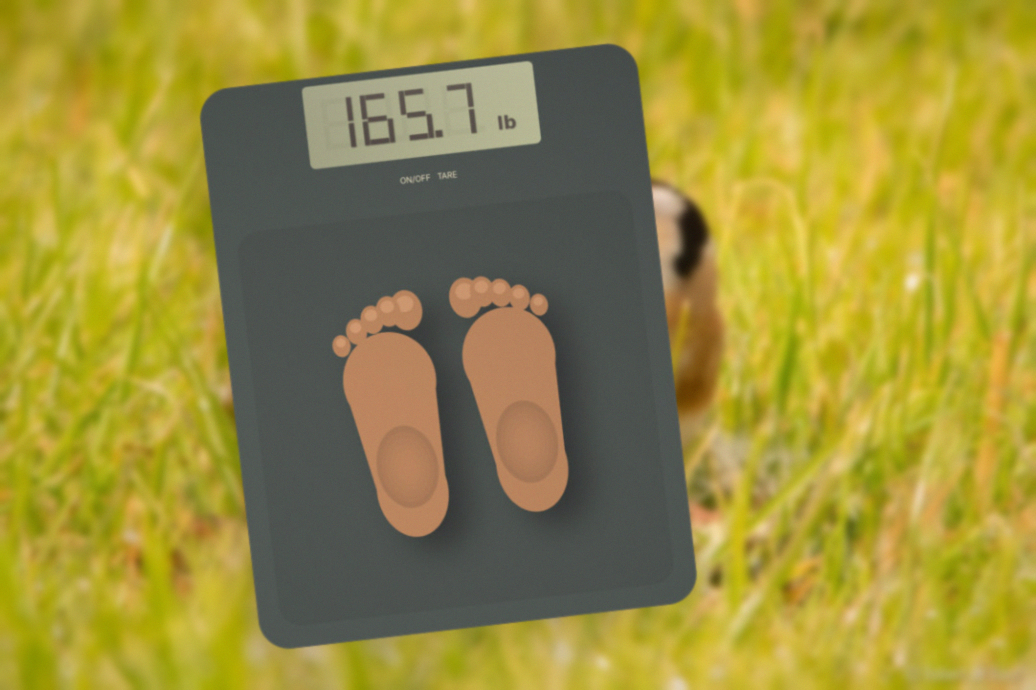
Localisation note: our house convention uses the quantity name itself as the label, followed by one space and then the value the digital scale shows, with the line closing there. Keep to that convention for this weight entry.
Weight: 165.7 lb
